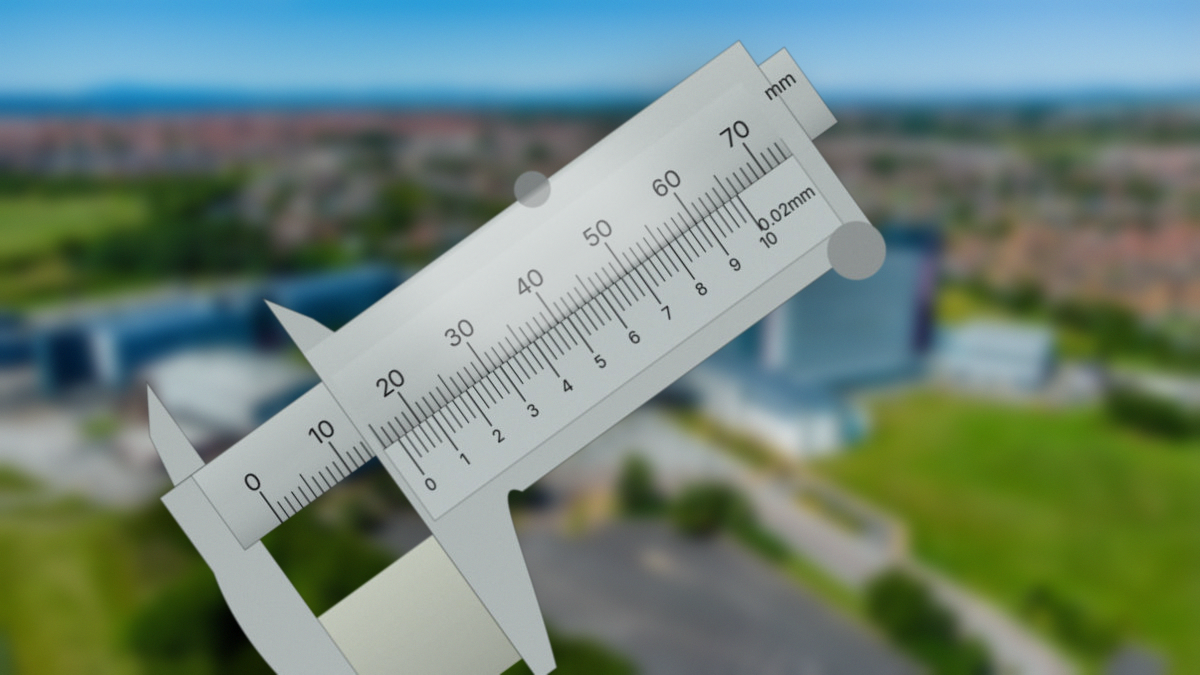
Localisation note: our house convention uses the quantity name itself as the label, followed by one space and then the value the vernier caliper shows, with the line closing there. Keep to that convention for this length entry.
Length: 16.8 mm
